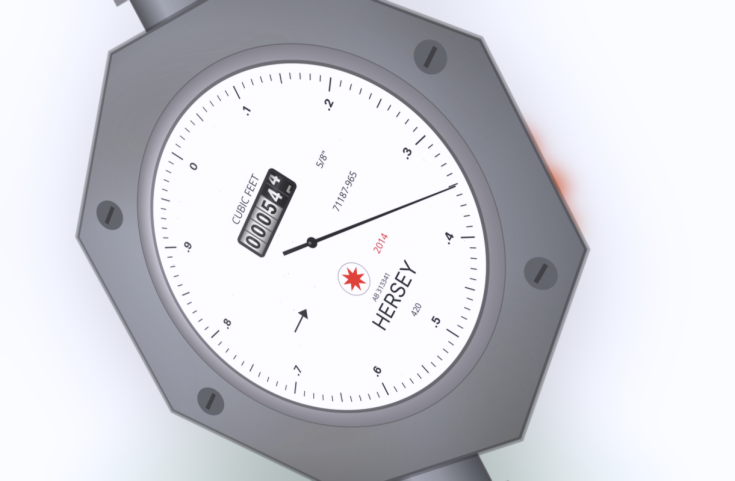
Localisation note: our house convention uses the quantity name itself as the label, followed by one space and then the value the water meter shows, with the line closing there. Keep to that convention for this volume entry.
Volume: 544.35 ft³
